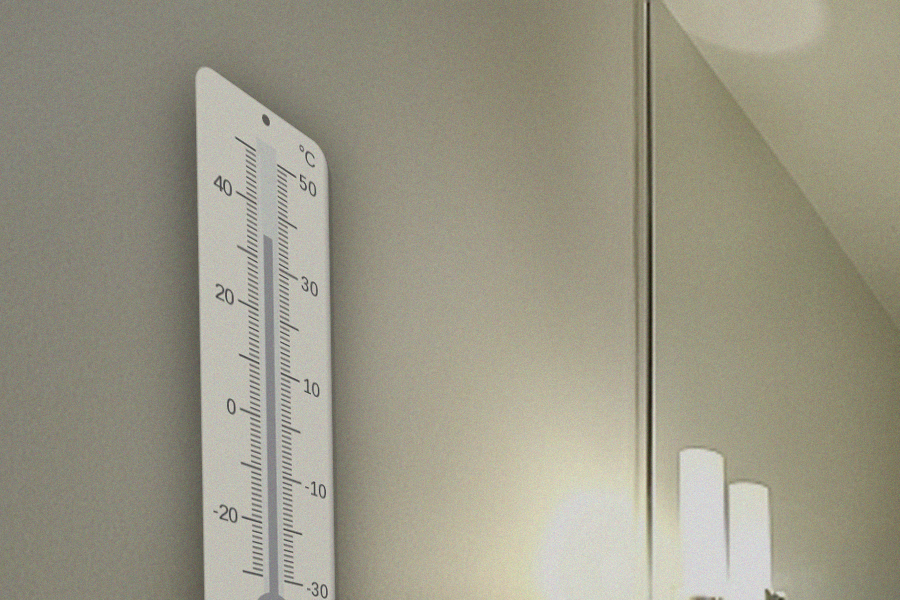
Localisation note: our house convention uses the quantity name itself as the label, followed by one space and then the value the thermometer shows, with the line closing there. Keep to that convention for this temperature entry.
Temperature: 35 °C
